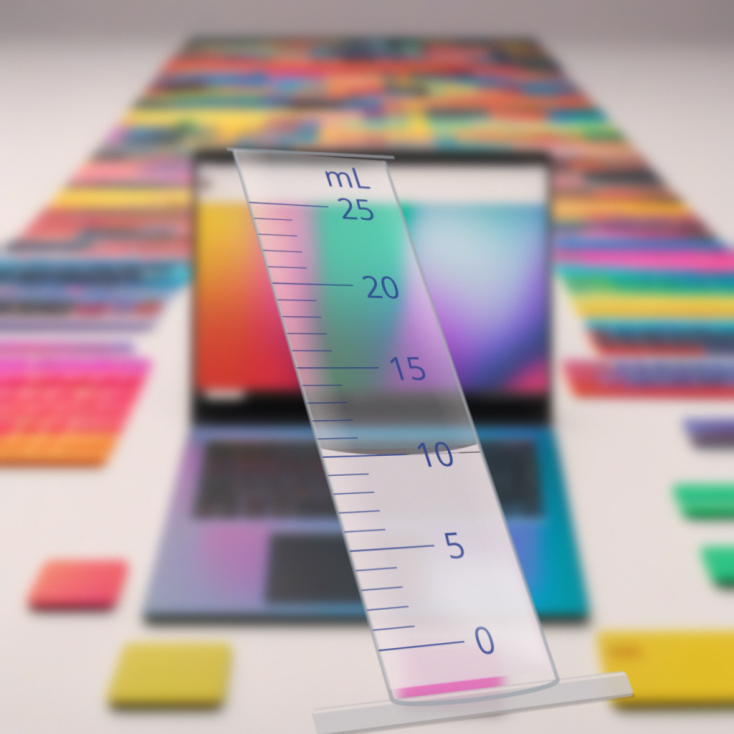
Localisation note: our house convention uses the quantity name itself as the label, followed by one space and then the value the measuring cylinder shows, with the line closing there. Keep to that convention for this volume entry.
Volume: 10 mL
